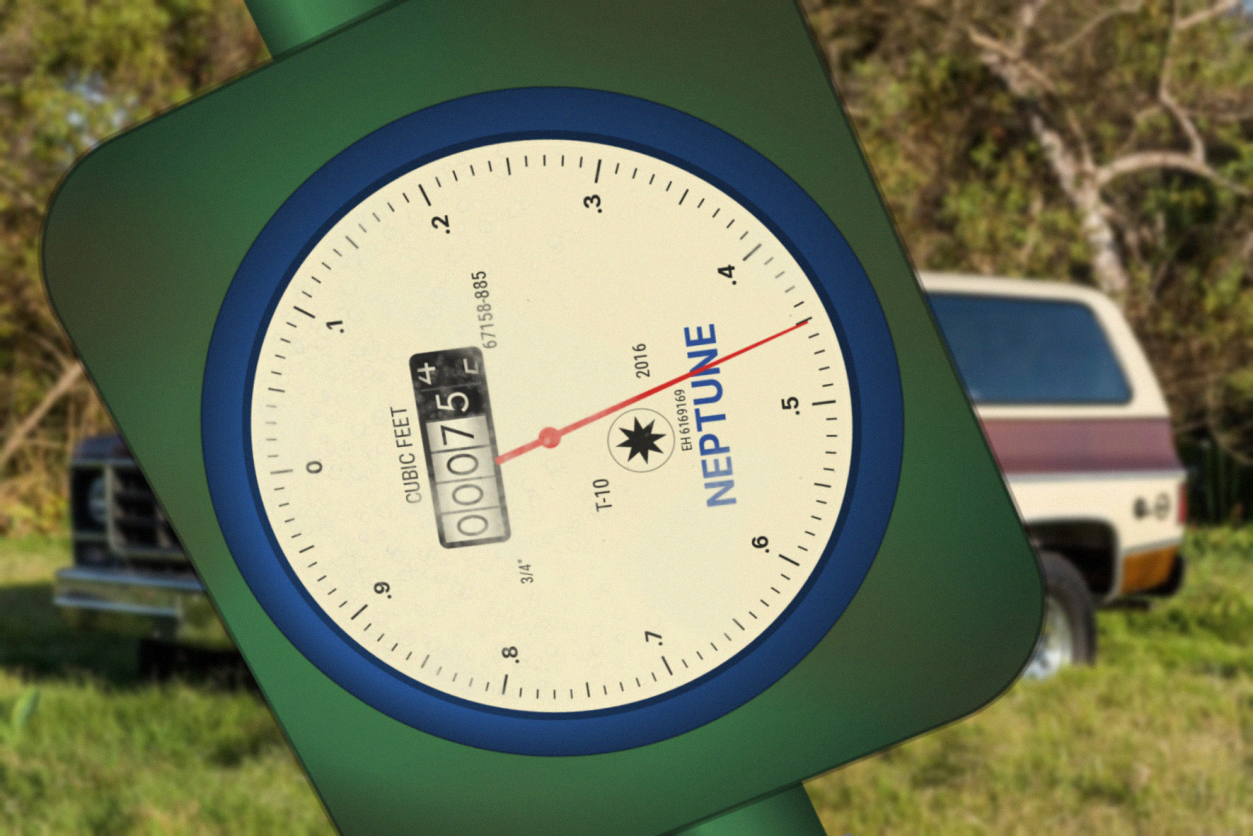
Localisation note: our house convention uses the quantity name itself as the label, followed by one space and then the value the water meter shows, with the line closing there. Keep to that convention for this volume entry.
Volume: 754.45 ft³
